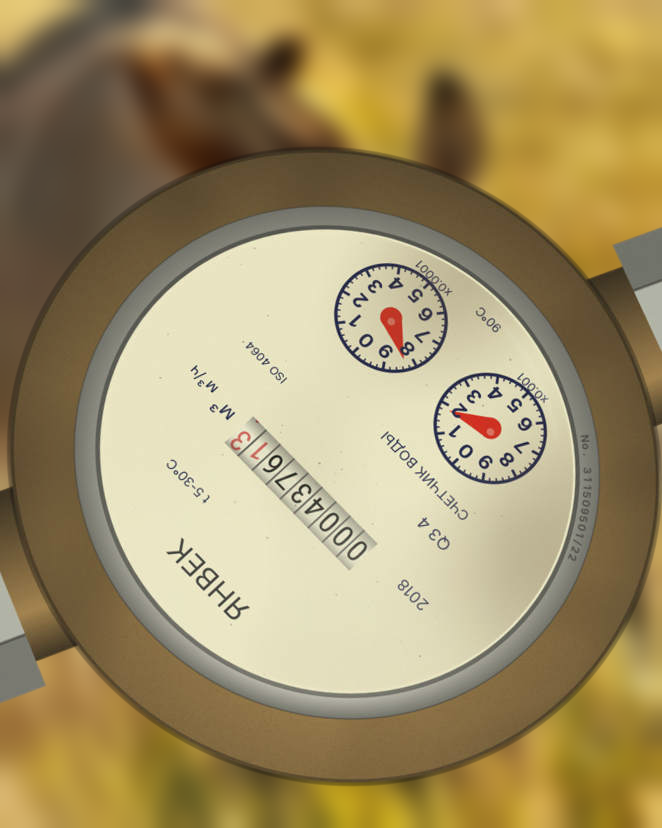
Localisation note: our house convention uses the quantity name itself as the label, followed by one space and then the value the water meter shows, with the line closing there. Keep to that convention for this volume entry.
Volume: 4376.1318 m³
